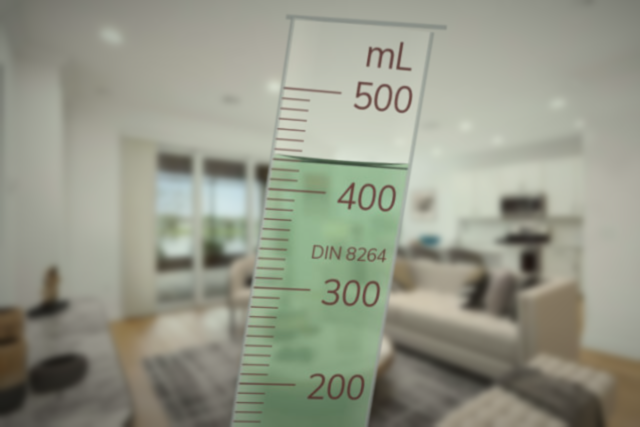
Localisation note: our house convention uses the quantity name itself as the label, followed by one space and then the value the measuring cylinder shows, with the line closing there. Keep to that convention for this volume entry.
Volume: 430 mL
